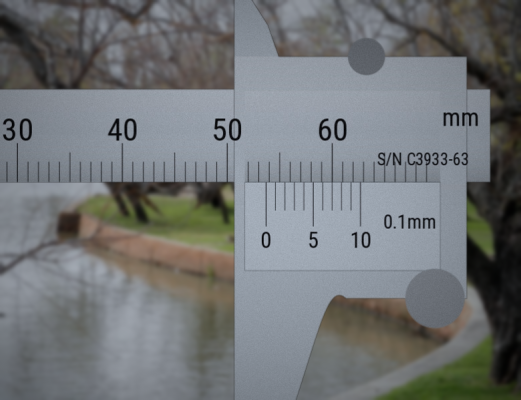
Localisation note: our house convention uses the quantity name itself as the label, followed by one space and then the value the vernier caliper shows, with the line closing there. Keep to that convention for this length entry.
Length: 53.7 mm
